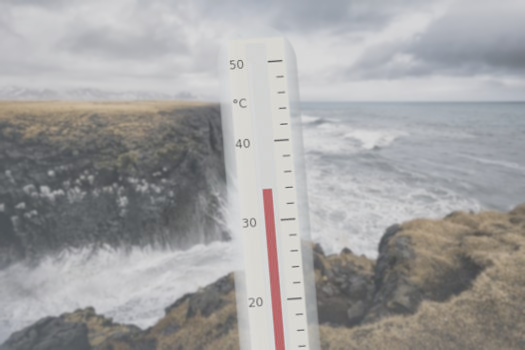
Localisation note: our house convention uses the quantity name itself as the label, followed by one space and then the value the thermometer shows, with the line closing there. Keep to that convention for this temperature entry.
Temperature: 34 °C
